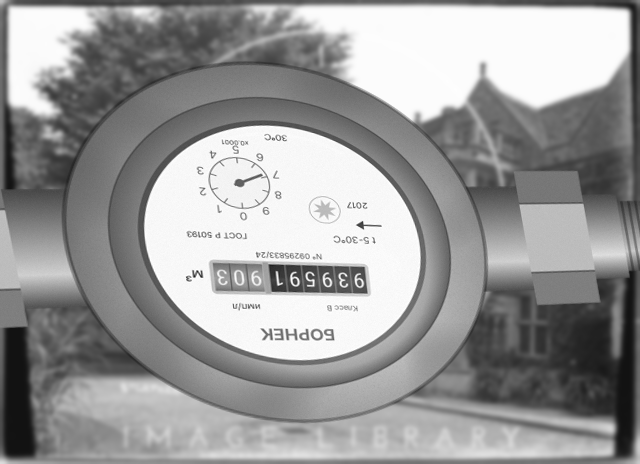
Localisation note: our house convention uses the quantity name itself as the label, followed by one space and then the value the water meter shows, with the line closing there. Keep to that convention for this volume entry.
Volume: 939591.9036 m³
